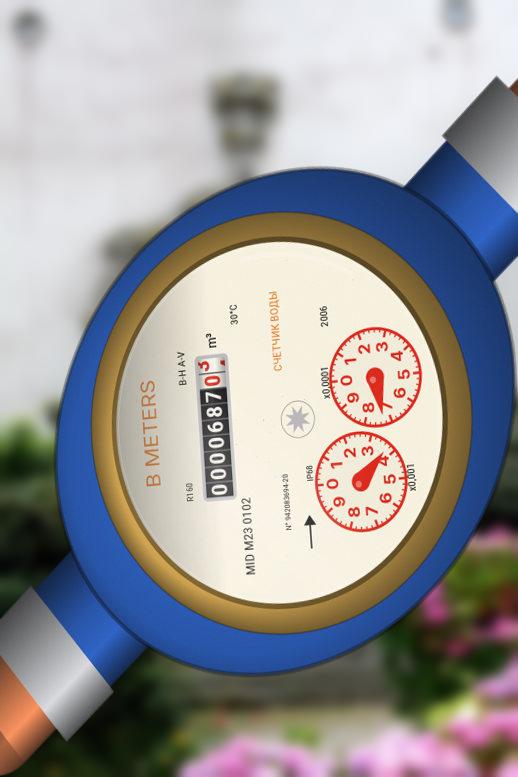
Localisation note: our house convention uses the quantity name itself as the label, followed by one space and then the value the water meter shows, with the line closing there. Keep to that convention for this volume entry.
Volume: 687.0337 m³
